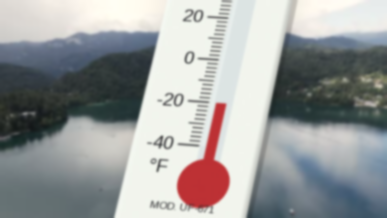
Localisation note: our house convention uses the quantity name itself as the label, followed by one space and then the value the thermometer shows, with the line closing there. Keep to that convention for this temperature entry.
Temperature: -20 °F
